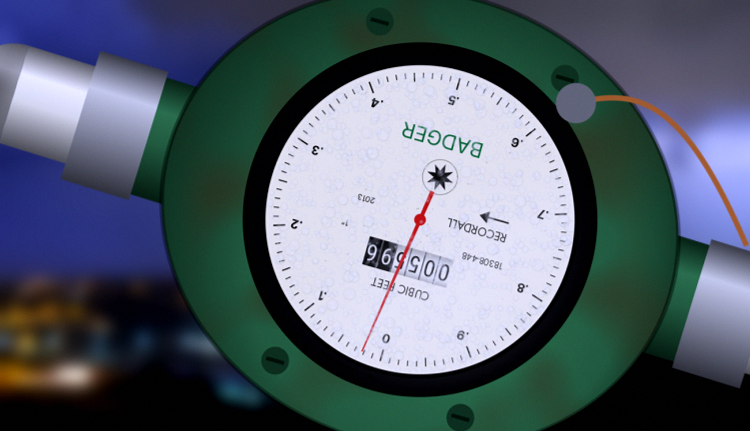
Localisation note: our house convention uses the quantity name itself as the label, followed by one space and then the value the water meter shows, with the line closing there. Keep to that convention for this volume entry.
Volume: 5596.02 ft³
